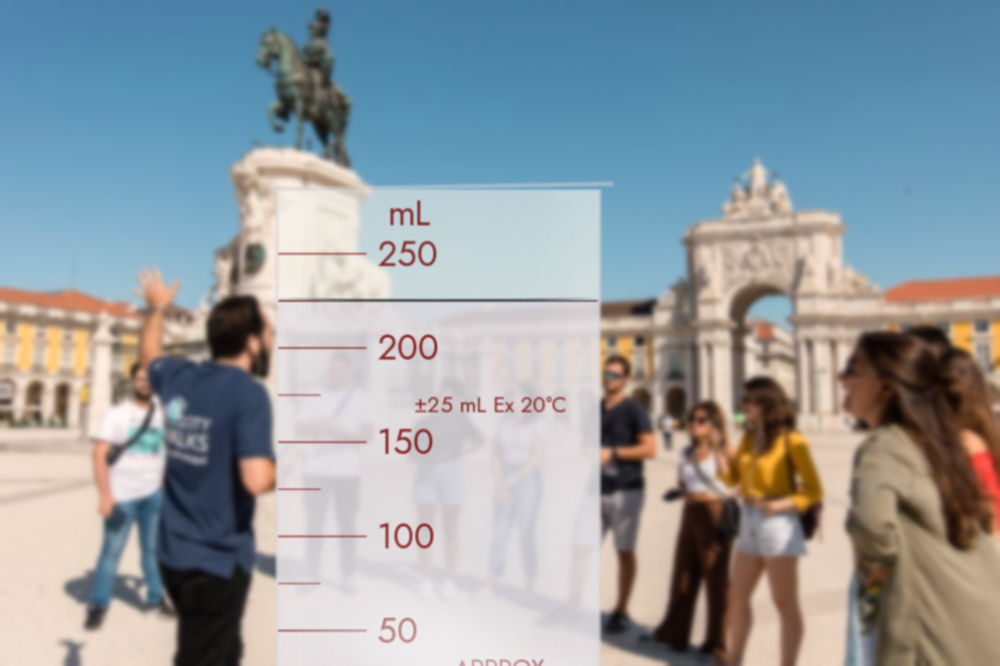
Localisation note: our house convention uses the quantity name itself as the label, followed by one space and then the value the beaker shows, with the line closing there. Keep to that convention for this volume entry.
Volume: 225 mL
